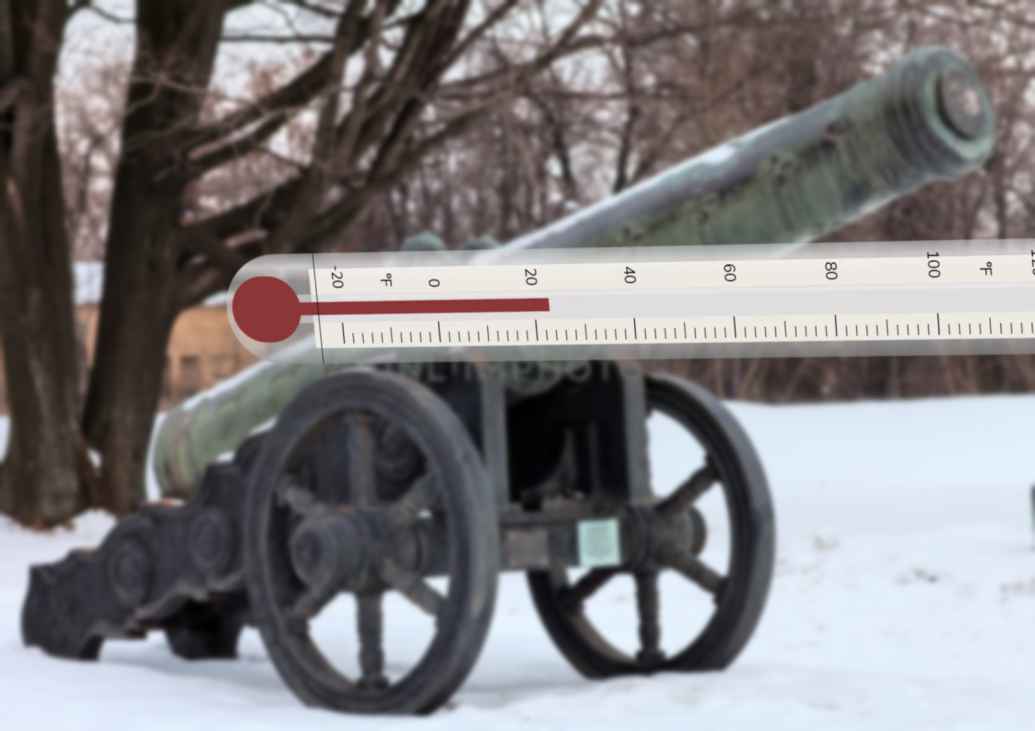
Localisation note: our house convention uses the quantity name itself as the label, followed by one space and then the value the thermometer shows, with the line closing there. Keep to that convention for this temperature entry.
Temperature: 23 °F
